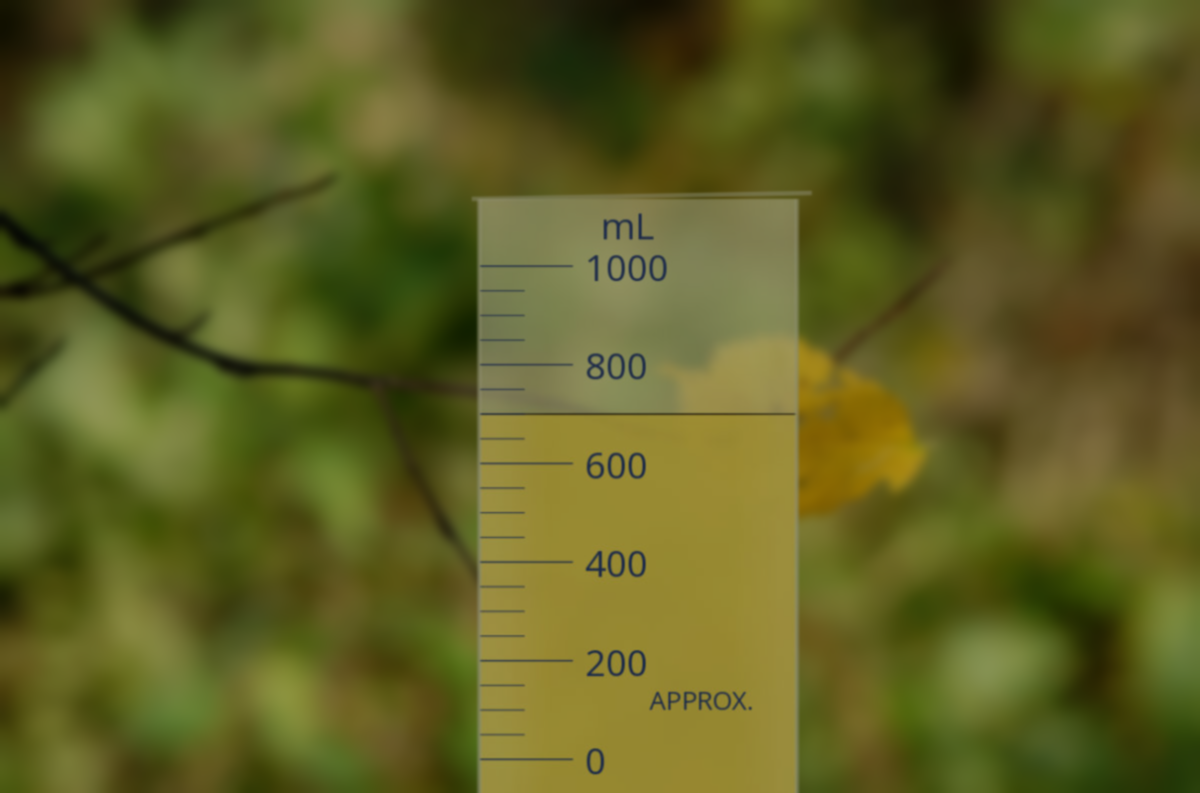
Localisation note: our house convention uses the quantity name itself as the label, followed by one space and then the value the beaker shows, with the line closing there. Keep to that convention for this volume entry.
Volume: 700 mL
